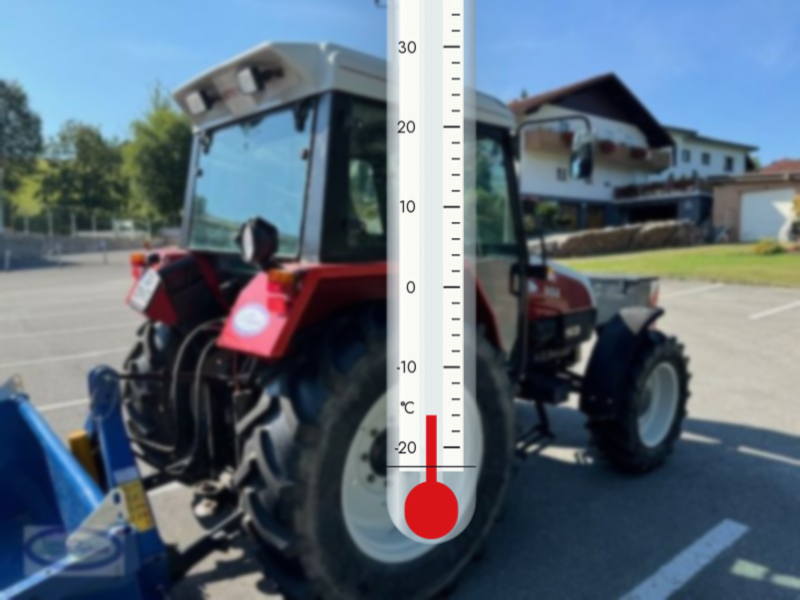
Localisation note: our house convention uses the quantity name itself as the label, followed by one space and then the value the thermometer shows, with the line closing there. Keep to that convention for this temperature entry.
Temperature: -16 °C
